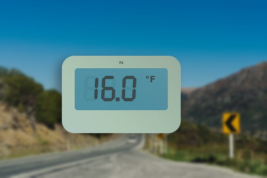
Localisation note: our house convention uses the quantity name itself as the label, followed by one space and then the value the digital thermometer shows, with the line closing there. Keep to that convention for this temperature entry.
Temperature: 16.0 °F
